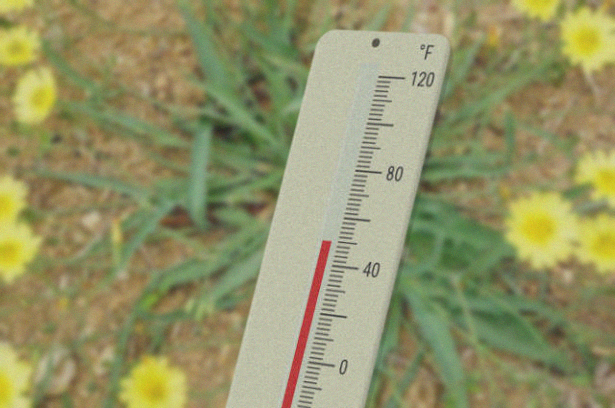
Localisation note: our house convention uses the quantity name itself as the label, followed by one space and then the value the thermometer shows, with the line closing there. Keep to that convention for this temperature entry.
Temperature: 50 °F
